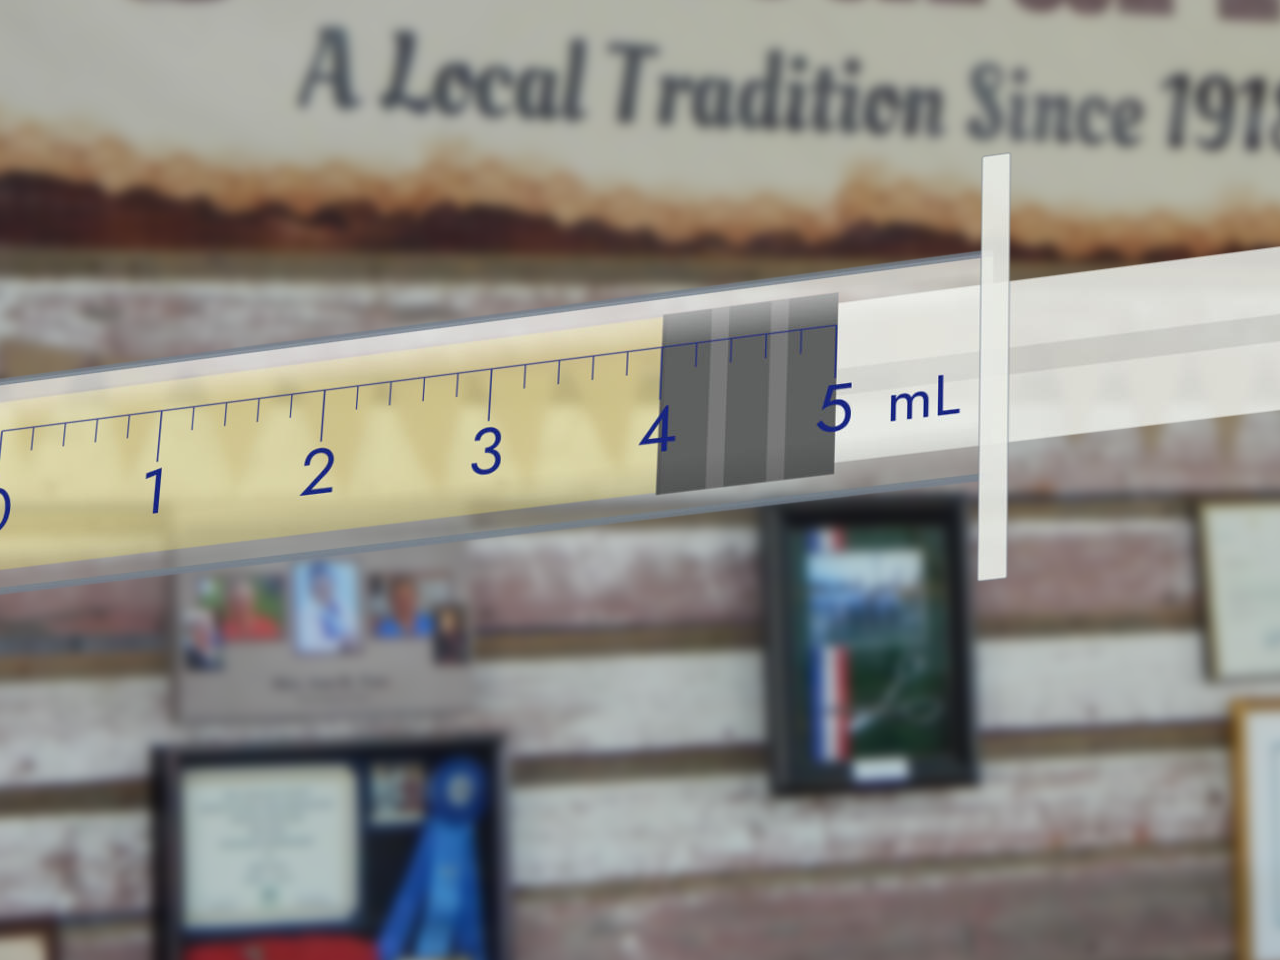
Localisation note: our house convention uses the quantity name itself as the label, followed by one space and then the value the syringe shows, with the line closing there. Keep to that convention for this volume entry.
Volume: 4 mL
